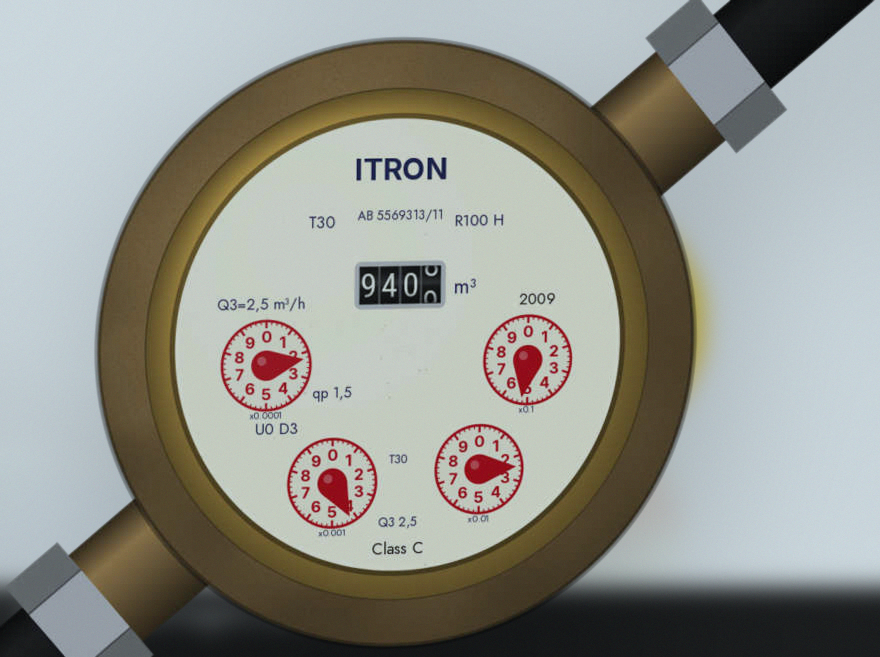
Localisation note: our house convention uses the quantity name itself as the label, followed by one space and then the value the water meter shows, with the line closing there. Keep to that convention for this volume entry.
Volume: 9408.5242 m³
